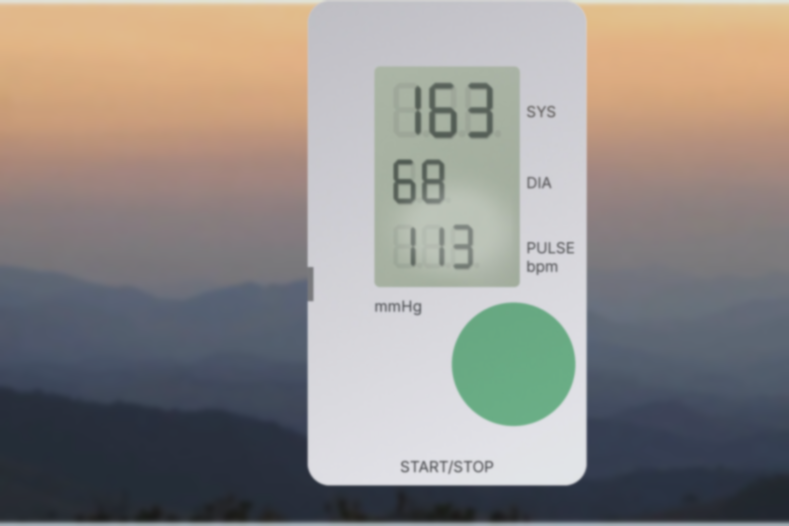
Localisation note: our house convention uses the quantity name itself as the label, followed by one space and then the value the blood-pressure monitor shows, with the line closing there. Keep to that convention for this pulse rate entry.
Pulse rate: 113 bpm
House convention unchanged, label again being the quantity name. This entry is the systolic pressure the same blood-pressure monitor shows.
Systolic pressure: 163 mmHg
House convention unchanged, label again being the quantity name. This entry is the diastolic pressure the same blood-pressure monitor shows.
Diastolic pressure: 68 mmHg
